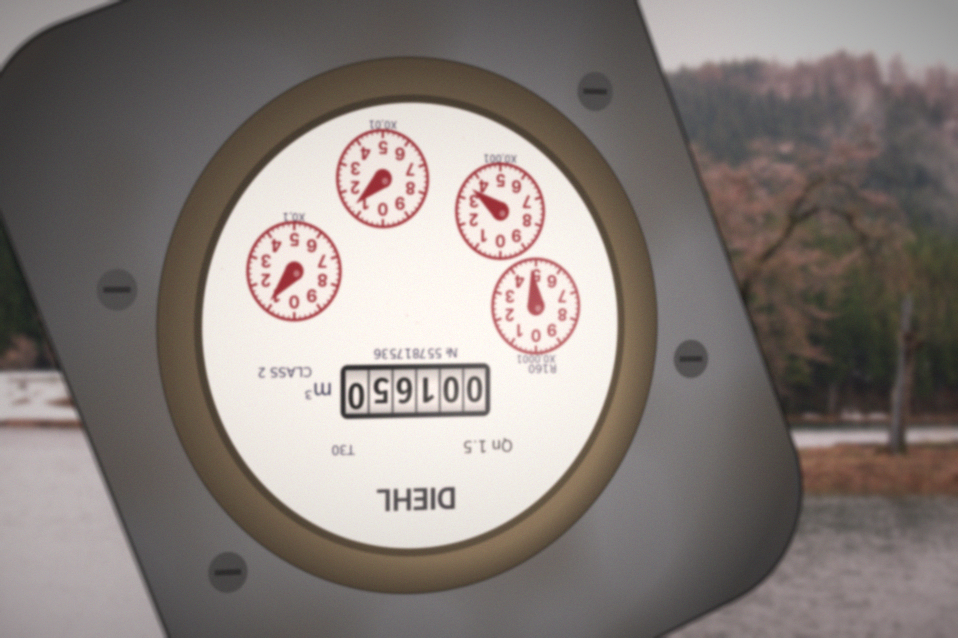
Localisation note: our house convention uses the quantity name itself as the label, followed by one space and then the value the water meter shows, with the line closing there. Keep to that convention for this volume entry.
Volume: 1650.1134 m³
